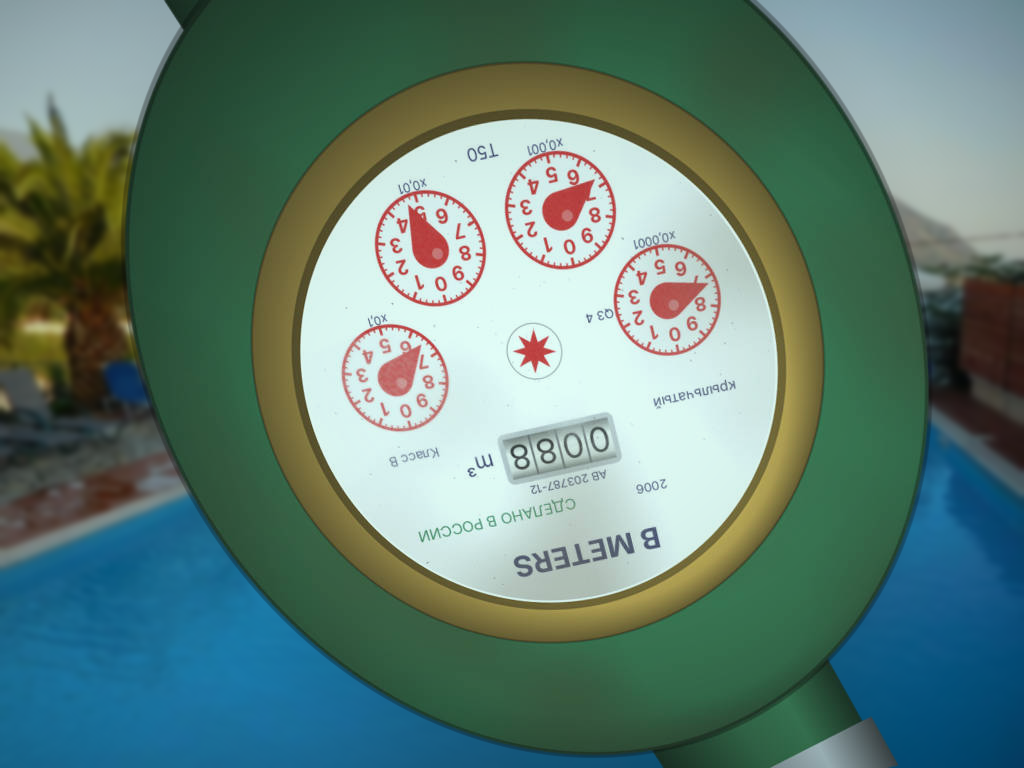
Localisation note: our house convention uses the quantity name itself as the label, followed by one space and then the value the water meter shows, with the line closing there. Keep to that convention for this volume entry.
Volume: 88.6467 m³
